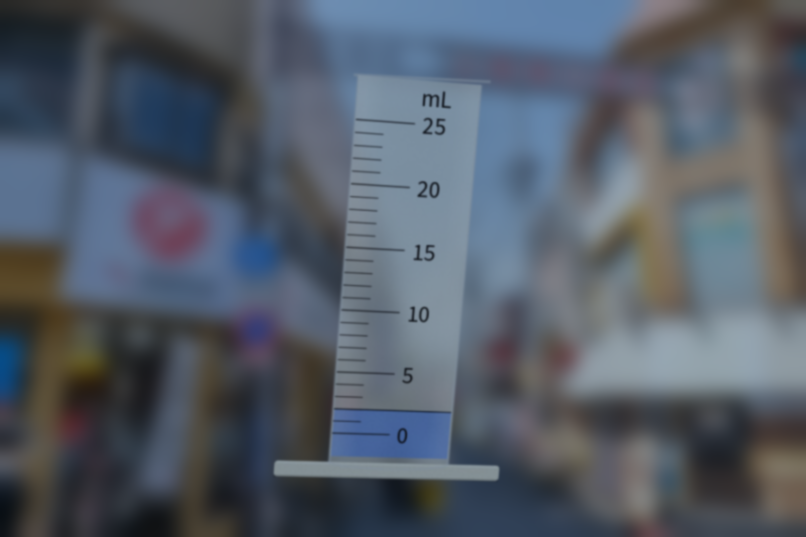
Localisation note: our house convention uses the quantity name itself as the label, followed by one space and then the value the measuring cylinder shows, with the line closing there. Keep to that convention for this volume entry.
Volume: 2 mL
